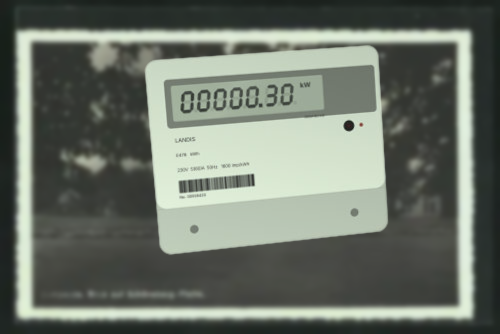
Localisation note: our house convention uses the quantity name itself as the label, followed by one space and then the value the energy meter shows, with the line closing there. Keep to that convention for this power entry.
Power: 0.30 kW
